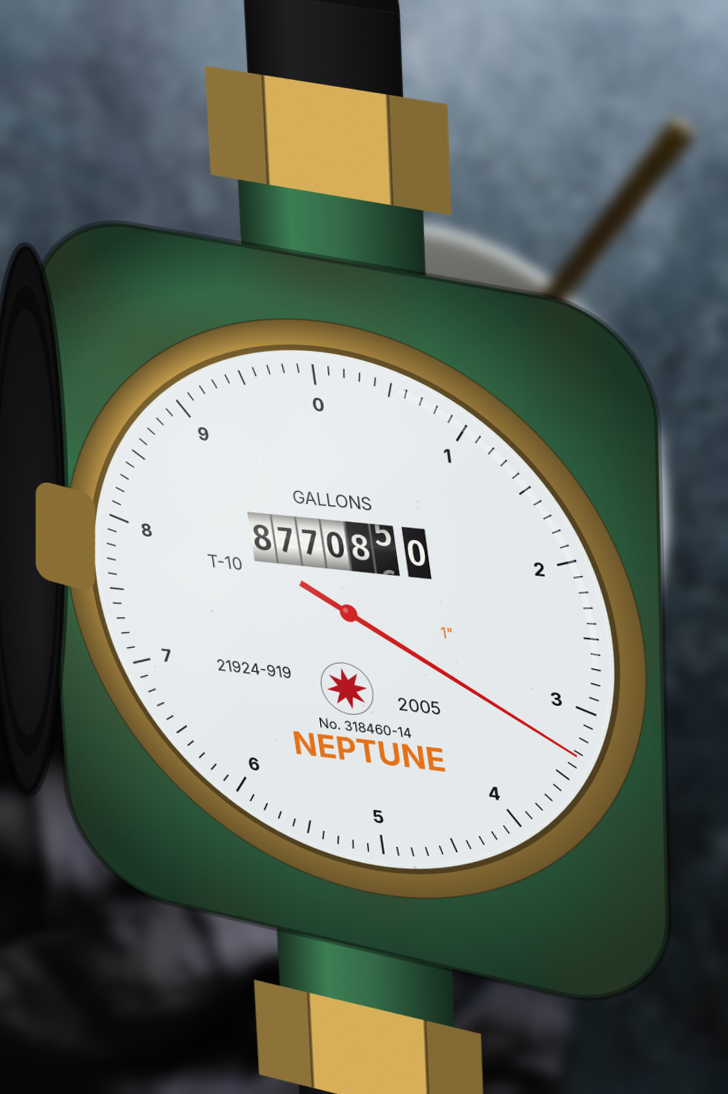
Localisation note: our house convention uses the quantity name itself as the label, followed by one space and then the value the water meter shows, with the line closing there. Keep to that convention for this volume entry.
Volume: 8770853.3 gal
